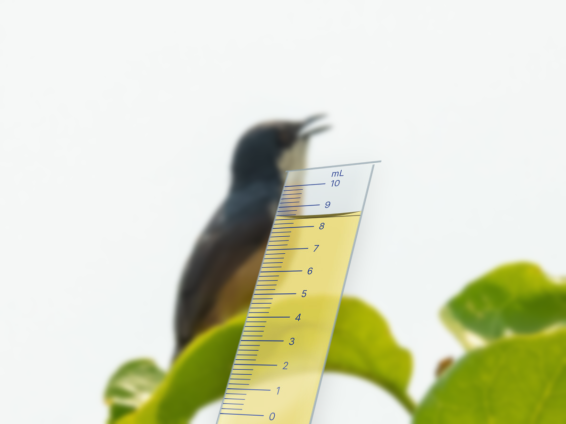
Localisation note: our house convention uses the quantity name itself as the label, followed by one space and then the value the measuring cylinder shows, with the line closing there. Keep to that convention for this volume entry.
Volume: 8.4 mL
